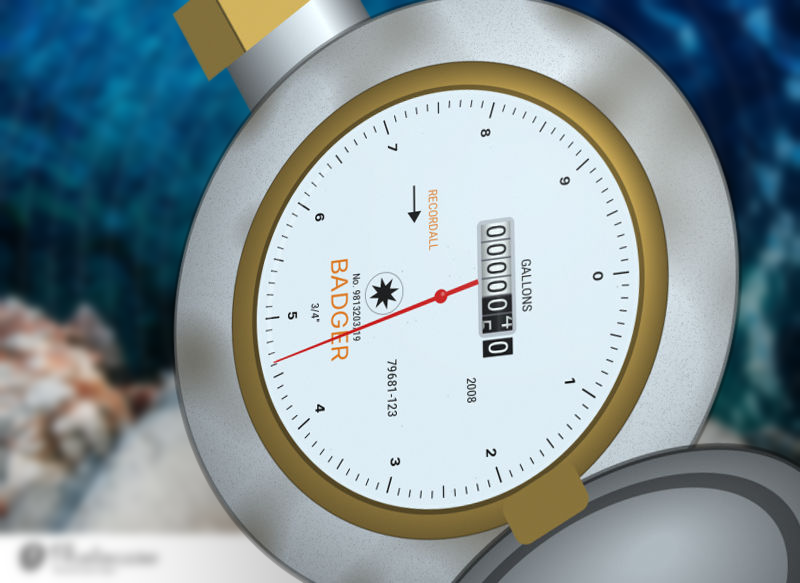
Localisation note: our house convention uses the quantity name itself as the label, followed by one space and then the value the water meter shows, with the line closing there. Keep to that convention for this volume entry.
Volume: 44.6 gal
